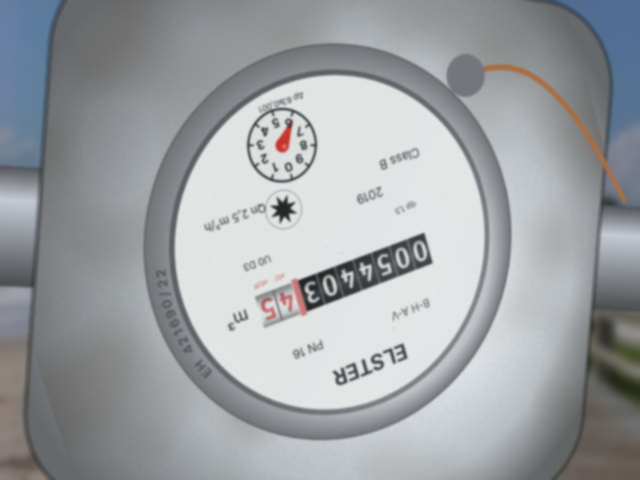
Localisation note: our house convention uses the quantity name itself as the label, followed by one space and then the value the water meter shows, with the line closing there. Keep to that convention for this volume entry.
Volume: 54403.456 m³
